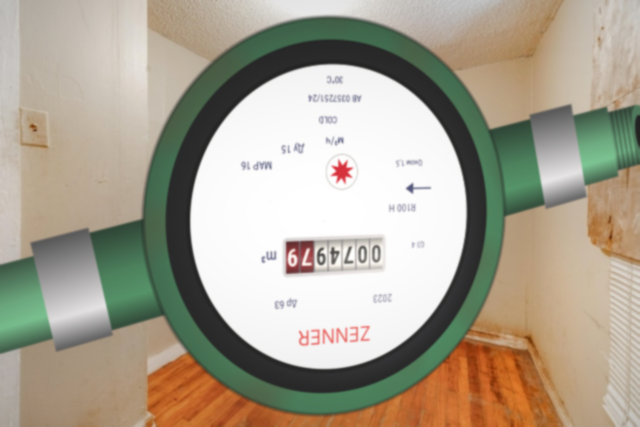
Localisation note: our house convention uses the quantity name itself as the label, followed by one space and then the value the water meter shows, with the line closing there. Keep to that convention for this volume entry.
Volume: 749.79 m³
